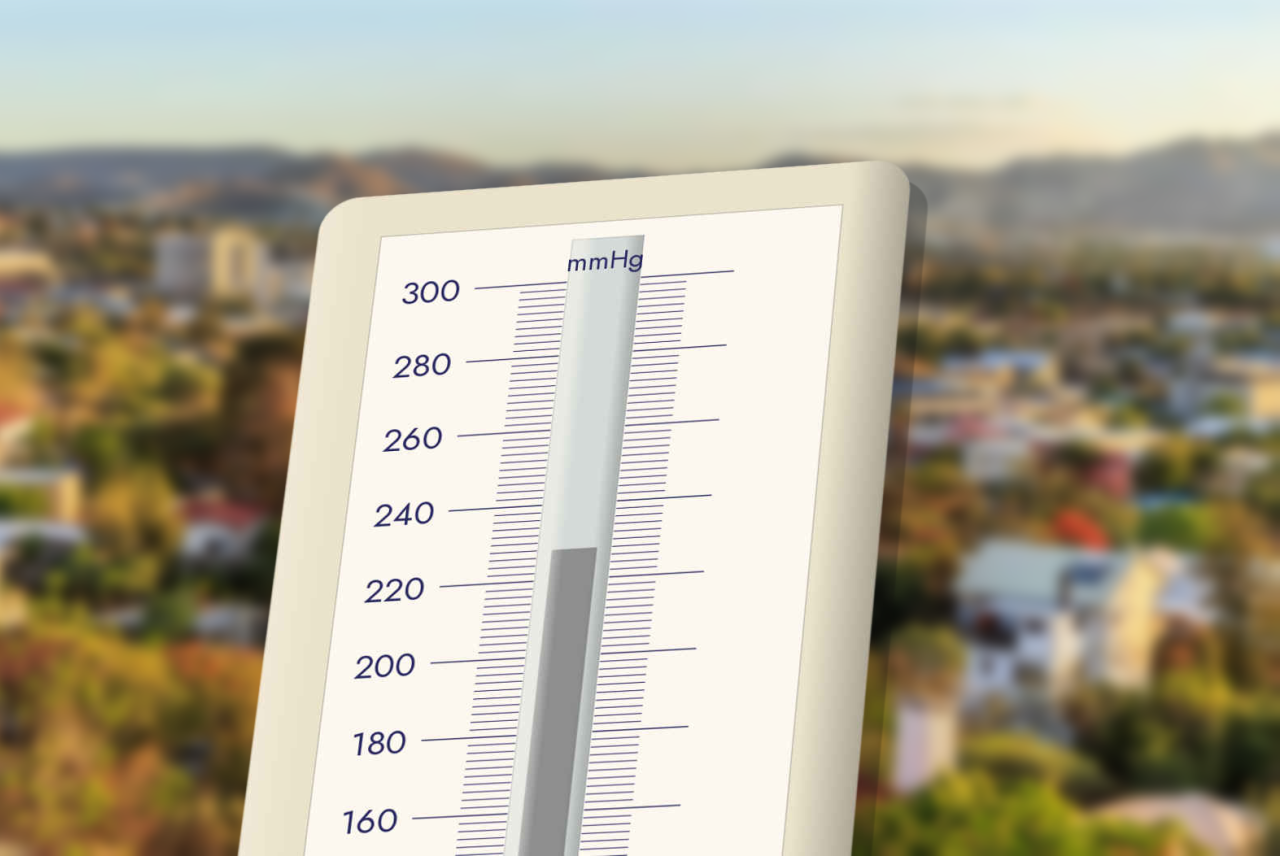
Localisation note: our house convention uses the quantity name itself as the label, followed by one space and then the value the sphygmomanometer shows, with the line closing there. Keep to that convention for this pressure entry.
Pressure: 228 mmHg
